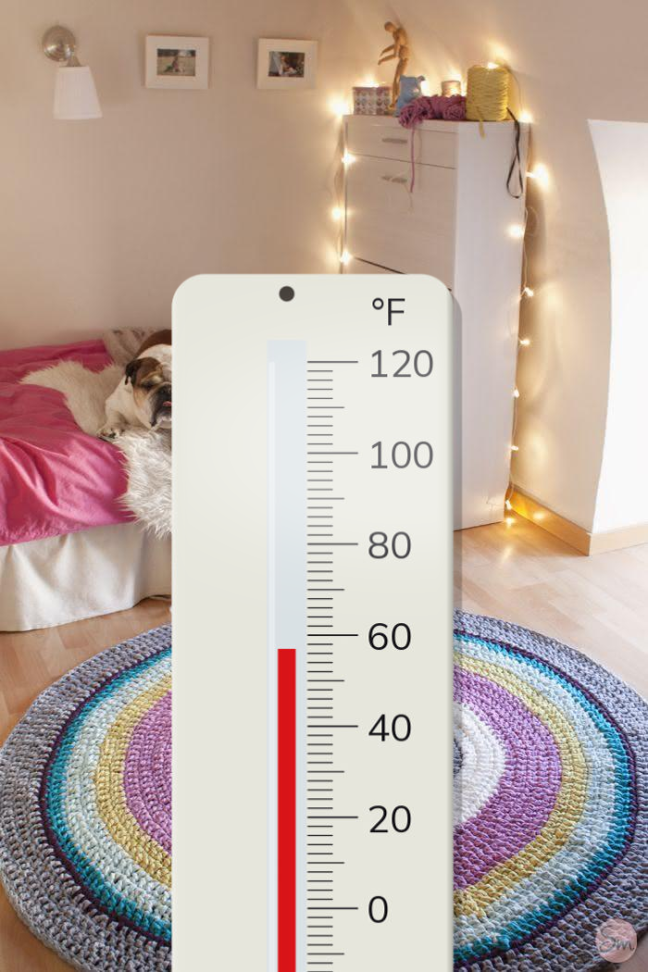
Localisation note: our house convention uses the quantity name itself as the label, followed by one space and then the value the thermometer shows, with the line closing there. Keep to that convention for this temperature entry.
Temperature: 57 °F
